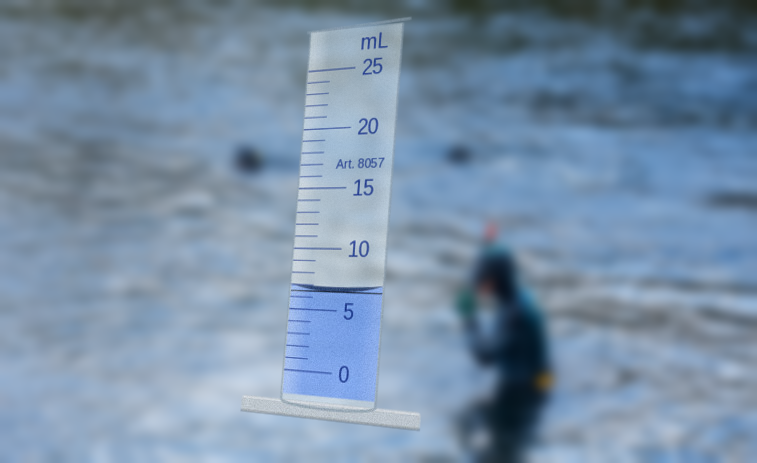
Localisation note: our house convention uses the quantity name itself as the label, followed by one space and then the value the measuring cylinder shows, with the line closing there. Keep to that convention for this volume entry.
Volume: 6.5 mL
